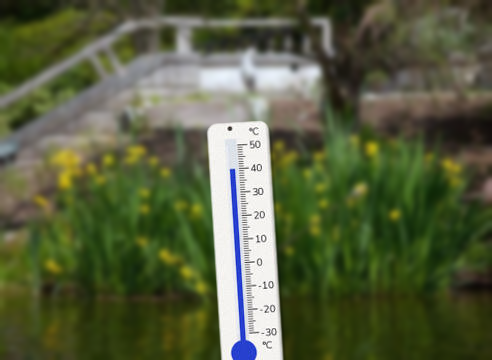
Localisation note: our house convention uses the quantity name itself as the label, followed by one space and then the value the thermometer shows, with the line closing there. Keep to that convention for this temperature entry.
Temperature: 40 °C
